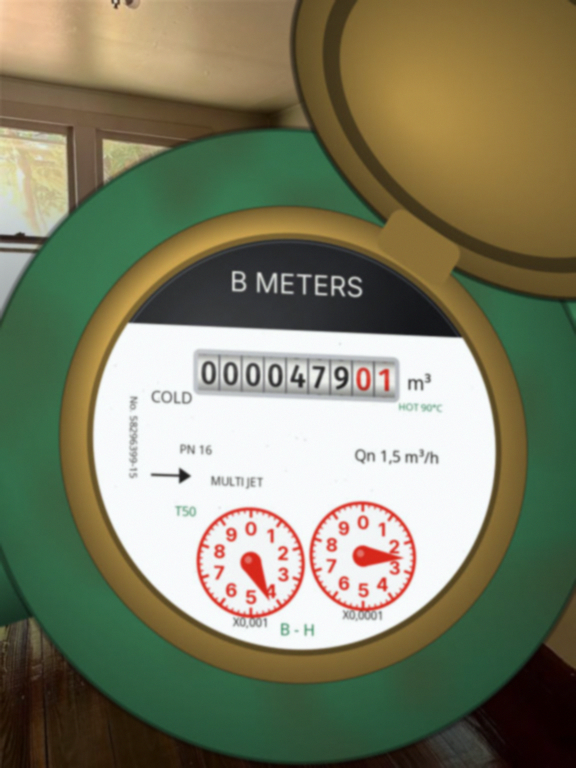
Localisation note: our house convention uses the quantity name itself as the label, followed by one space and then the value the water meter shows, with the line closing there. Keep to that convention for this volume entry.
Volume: 479.0142 m³
